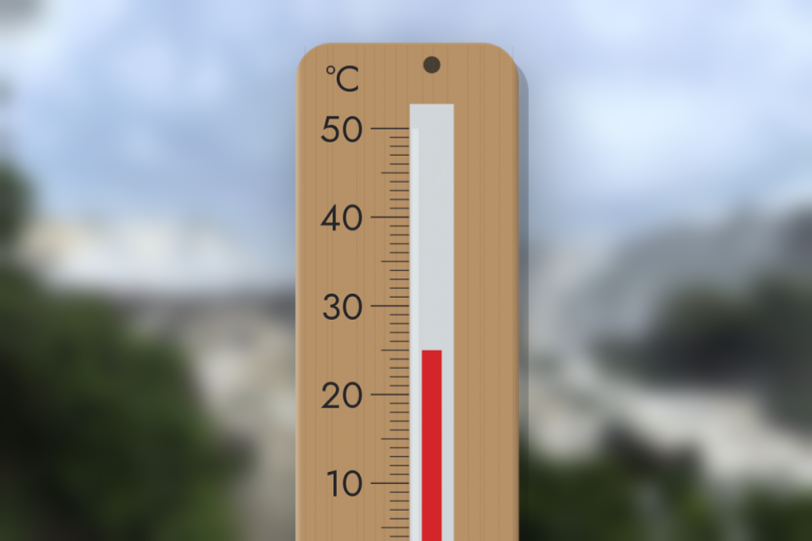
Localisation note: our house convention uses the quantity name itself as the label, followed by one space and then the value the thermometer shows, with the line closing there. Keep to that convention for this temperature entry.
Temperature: 25 °C
